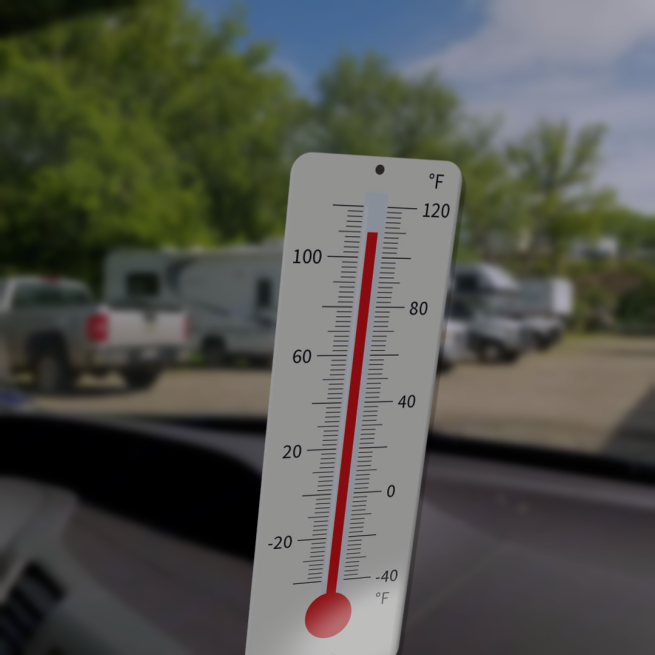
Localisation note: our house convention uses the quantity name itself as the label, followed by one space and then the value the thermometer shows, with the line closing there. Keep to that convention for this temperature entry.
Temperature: 110 °F
